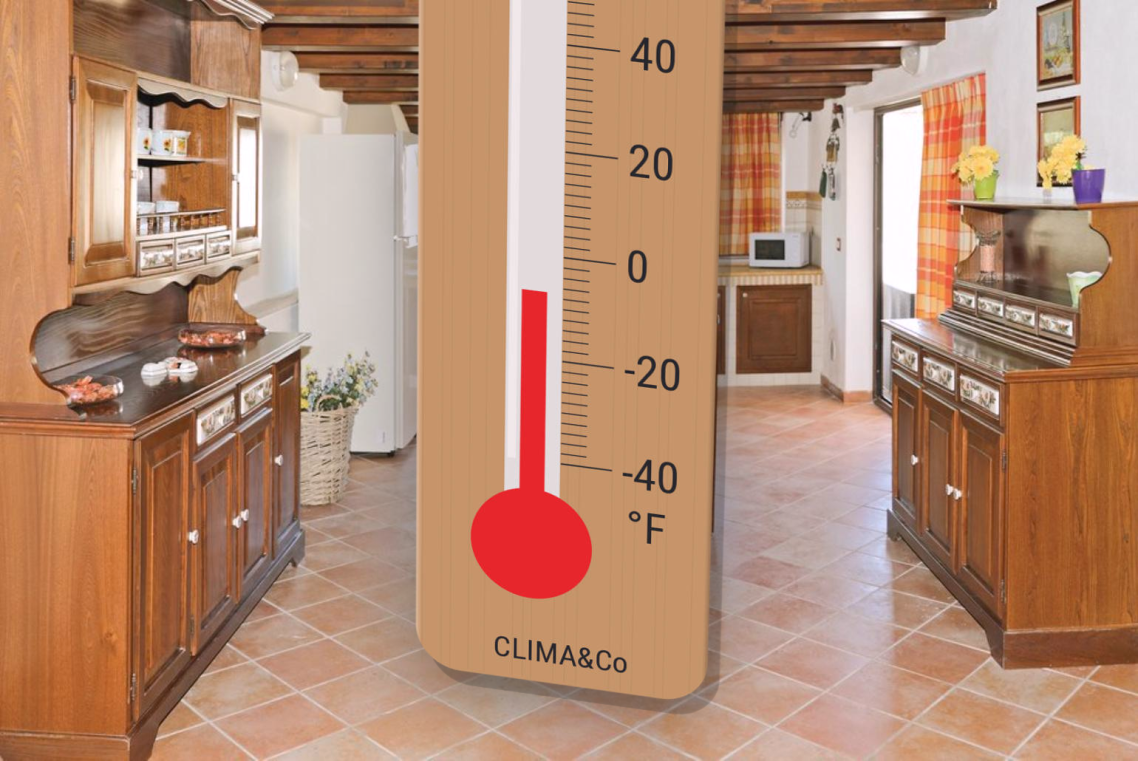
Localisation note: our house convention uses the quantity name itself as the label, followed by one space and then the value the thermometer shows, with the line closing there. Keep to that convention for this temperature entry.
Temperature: -7 °F
